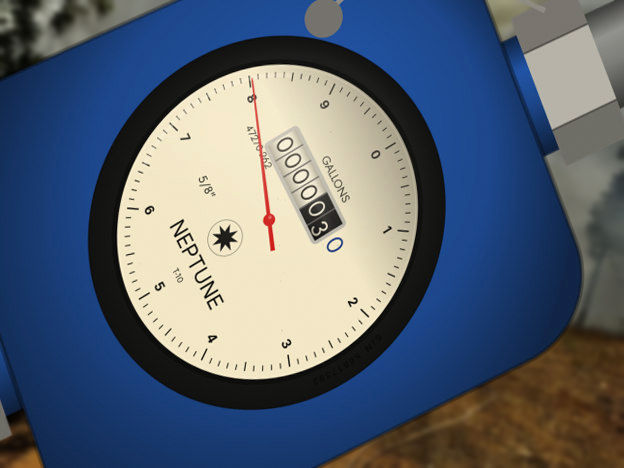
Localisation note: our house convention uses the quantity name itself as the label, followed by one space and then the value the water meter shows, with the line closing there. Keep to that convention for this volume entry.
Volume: 28.0 gal
